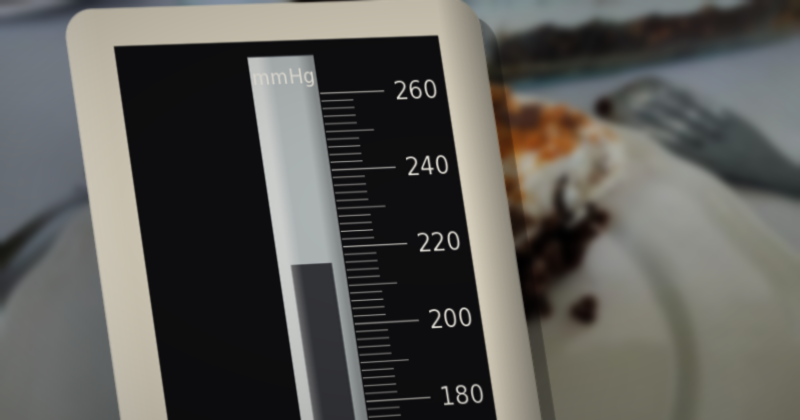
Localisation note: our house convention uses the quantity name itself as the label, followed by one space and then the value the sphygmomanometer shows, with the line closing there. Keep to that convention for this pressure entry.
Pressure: 216 mmHg
